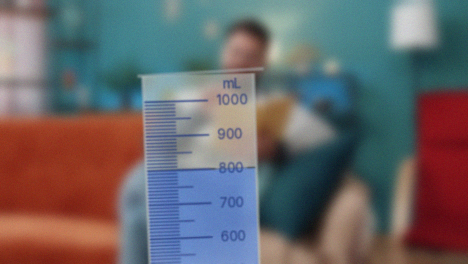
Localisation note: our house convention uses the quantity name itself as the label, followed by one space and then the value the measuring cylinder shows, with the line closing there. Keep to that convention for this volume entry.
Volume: 800 mL
